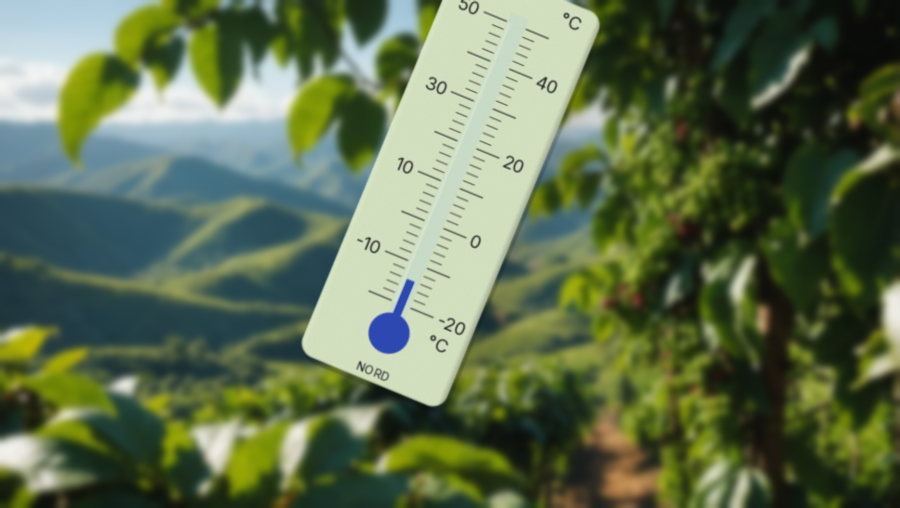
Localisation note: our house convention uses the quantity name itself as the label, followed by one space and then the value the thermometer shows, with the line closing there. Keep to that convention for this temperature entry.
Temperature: -14 °C
